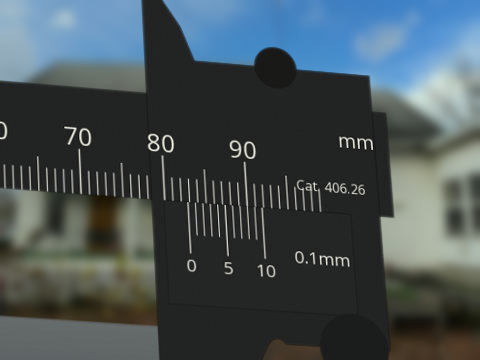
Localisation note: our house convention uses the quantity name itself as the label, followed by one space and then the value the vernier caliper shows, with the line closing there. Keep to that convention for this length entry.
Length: 82.8 mm
